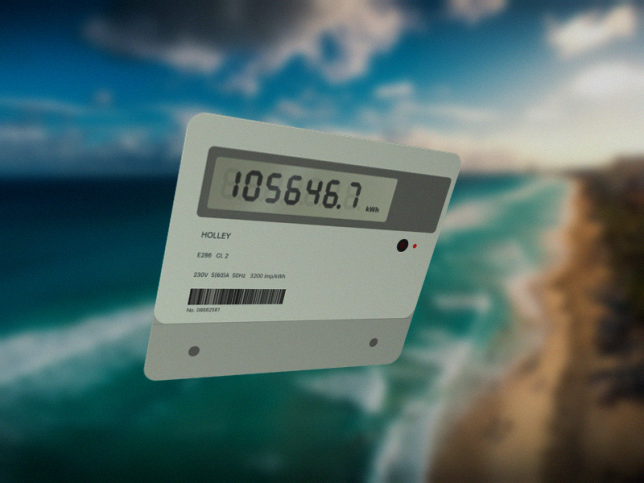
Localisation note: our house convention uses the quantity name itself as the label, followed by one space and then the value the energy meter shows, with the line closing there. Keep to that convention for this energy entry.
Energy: 105646.7 kWh
